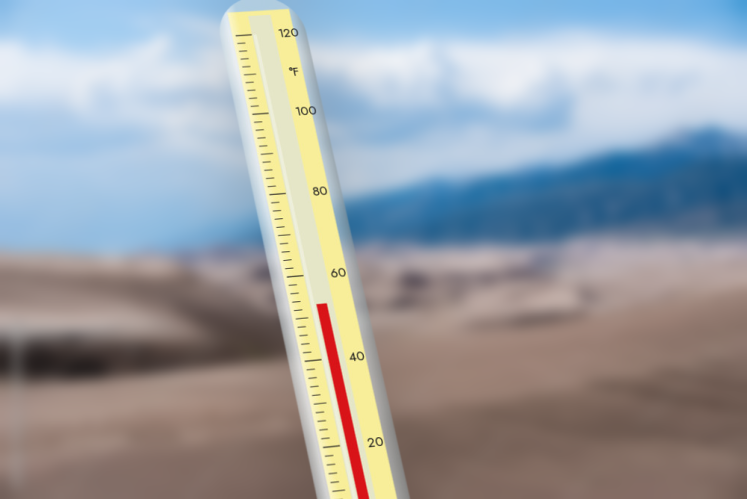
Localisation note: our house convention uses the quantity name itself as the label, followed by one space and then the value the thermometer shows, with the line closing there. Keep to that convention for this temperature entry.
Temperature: 53 °F
